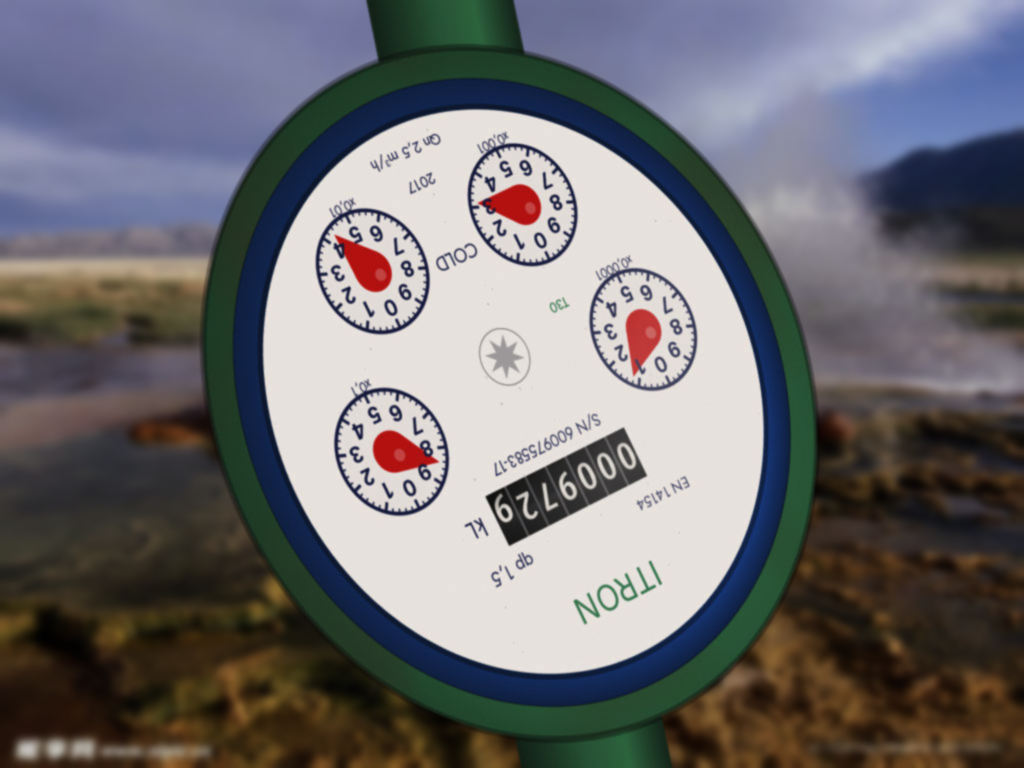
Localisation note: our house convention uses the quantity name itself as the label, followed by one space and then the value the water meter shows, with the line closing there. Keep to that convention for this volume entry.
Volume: 9728.8431 kL
